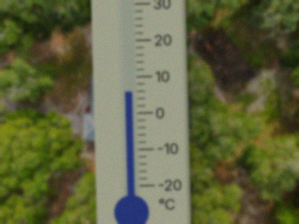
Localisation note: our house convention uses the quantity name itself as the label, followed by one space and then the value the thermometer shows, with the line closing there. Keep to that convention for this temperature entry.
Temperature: 6 °C
